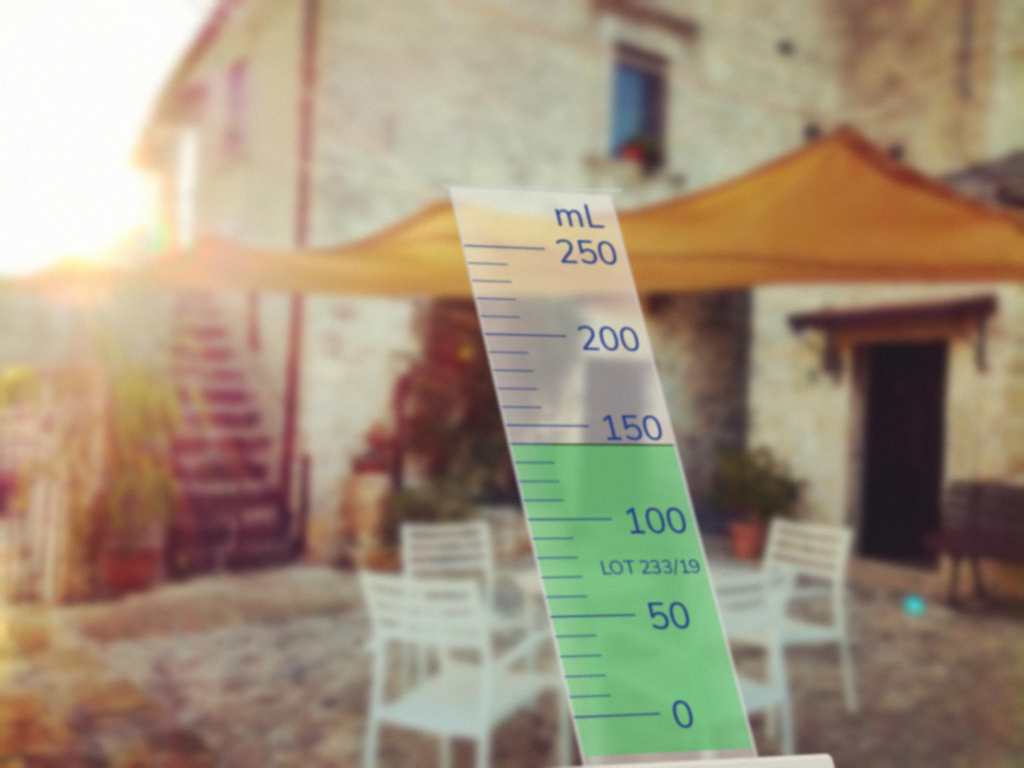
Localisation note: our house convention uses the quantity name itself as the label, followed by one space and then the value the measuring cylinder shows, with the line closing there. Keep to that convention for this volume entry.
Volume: 140 mL
